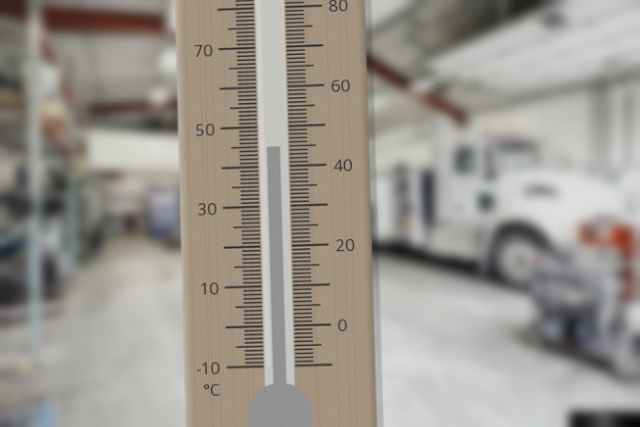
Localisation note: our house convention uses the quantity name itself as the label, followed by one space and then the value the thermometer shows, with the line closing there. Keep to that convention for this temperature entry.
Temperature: 45 °C
